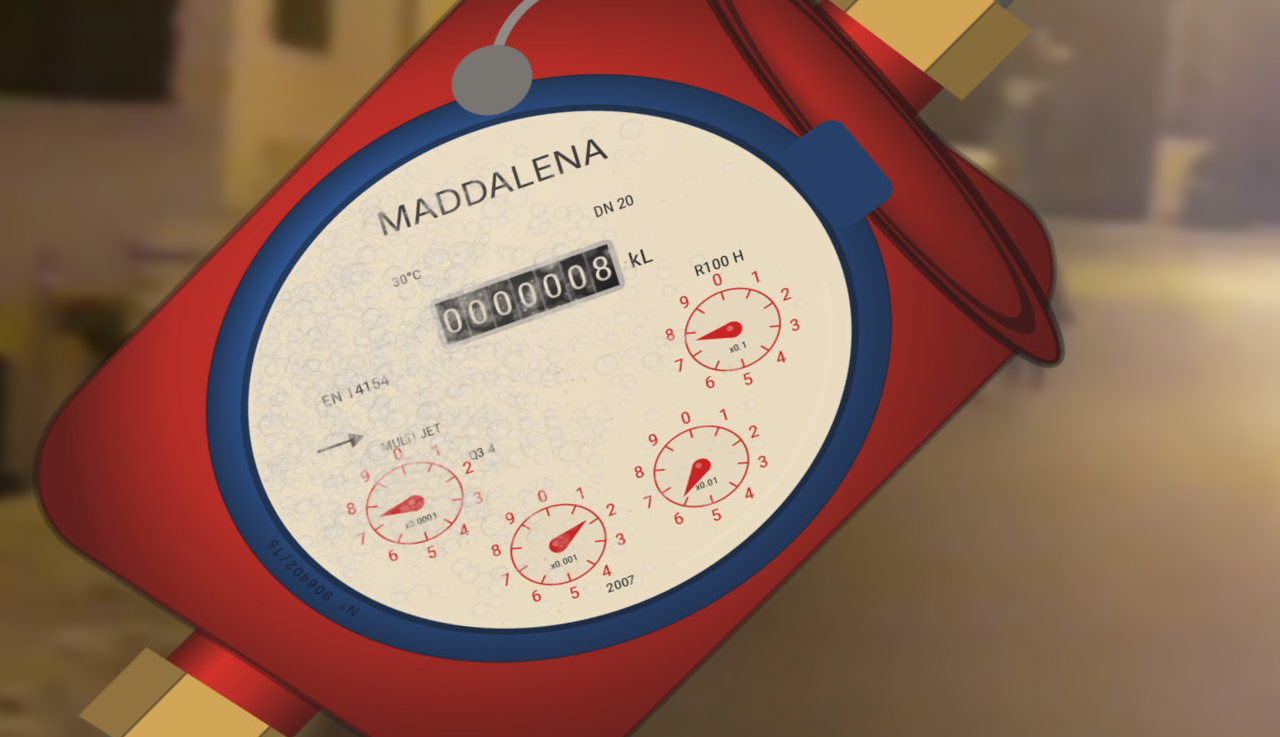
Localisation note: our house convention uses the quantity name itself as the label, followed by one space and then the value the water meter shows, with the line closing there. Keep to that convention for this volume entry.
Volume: 8.7617 kL
